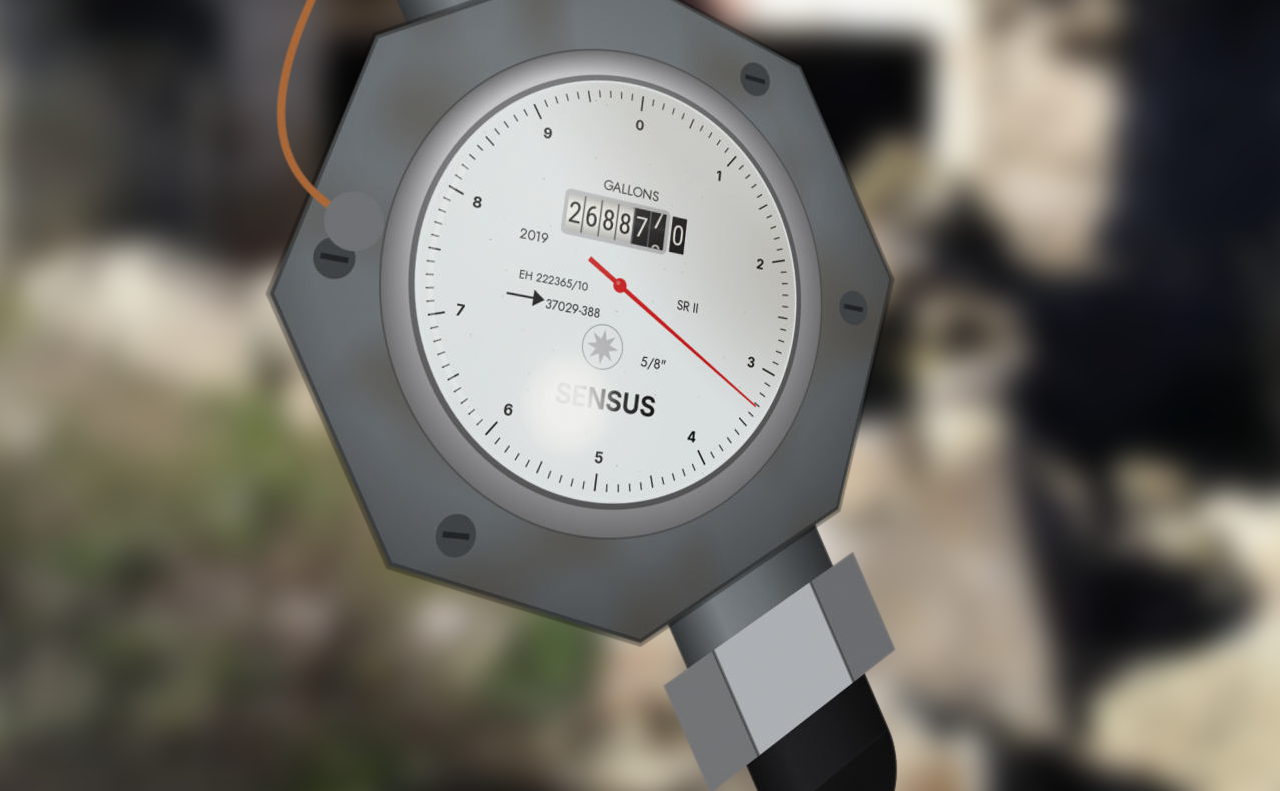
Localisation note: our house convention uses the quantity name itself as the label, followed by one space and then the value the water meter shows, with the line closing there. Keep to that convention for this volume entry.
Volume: 2688773.3 gal
